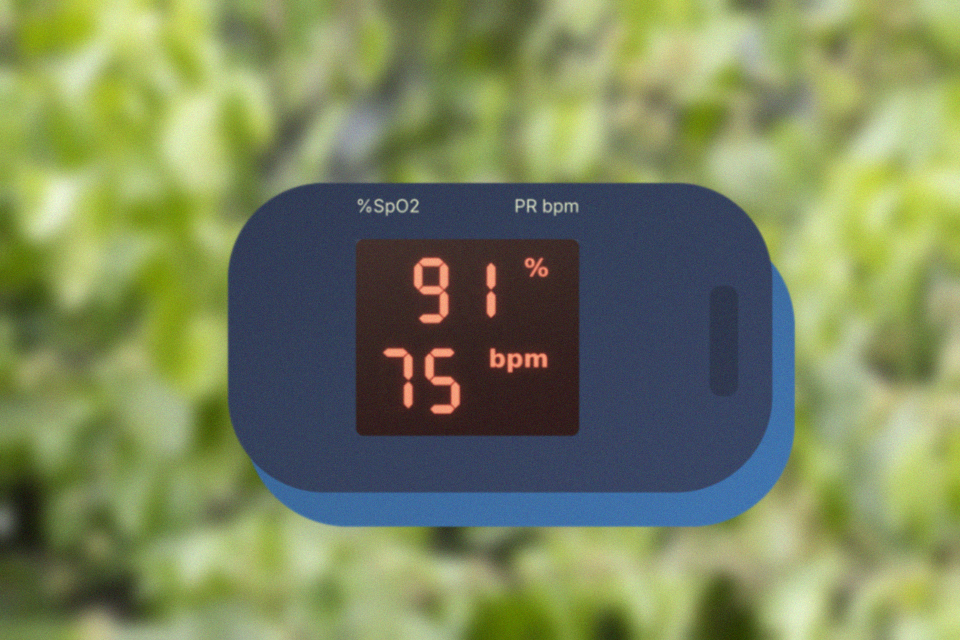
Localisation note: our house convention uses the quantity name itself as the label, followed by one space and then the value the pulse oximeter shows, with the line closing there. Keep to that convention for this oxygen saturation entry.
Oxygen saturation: 91 %
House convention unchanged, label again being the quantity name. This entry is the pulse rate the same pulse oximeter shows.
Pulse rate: 75 bpm
